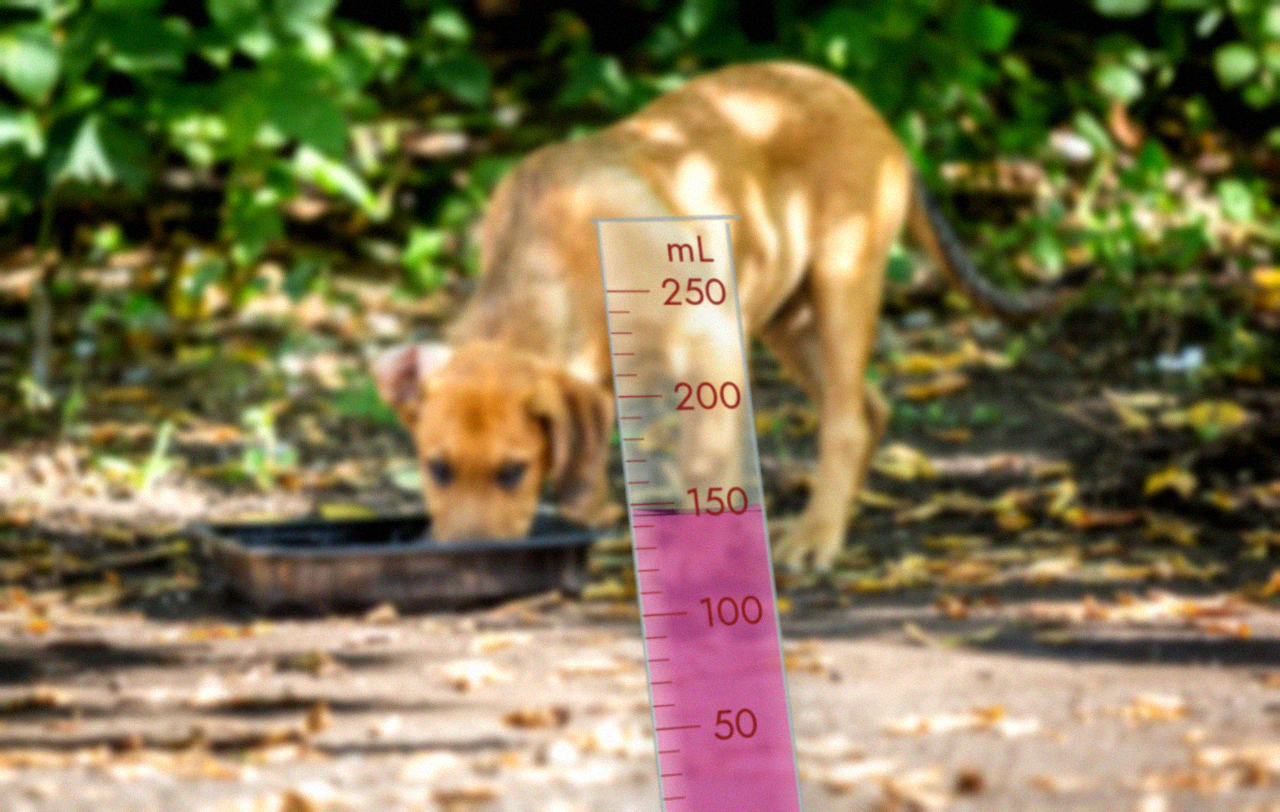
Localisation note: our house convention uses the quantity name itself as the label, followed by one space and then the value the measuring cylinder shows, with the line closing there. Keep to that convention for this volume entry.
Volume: 145 mL
